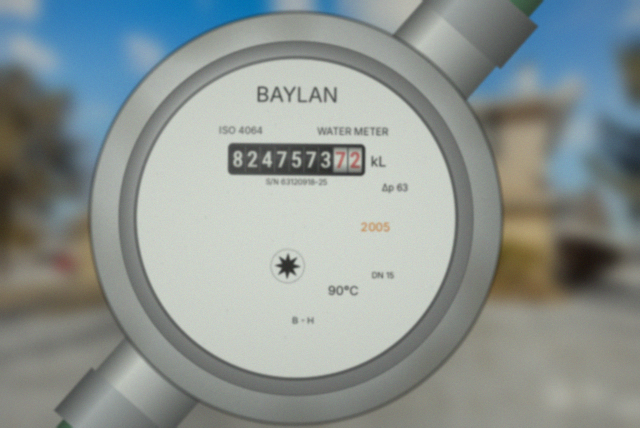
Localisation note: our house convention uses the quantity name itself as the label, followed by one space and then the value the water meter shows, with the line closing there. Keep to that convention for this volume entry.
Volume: 8247573.72 kL
